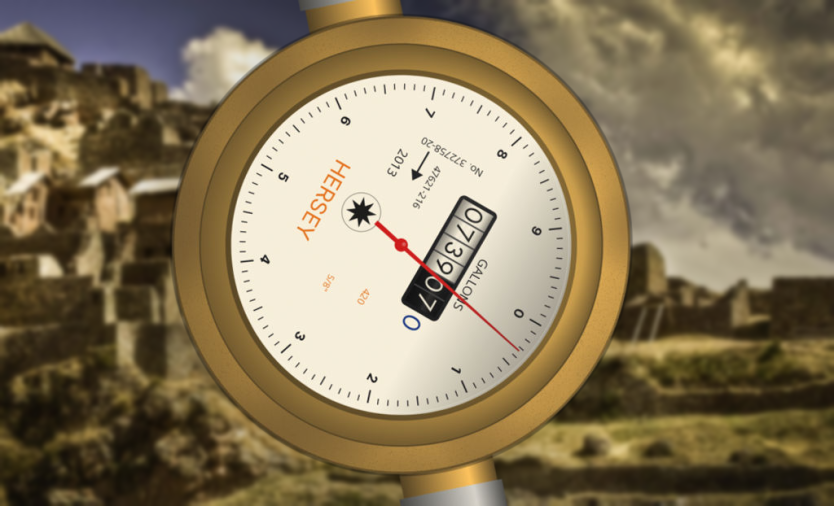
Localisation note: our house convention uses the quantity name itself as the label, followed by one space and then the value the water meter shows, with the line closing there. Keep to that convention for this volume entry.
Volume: 739070.3 gal
